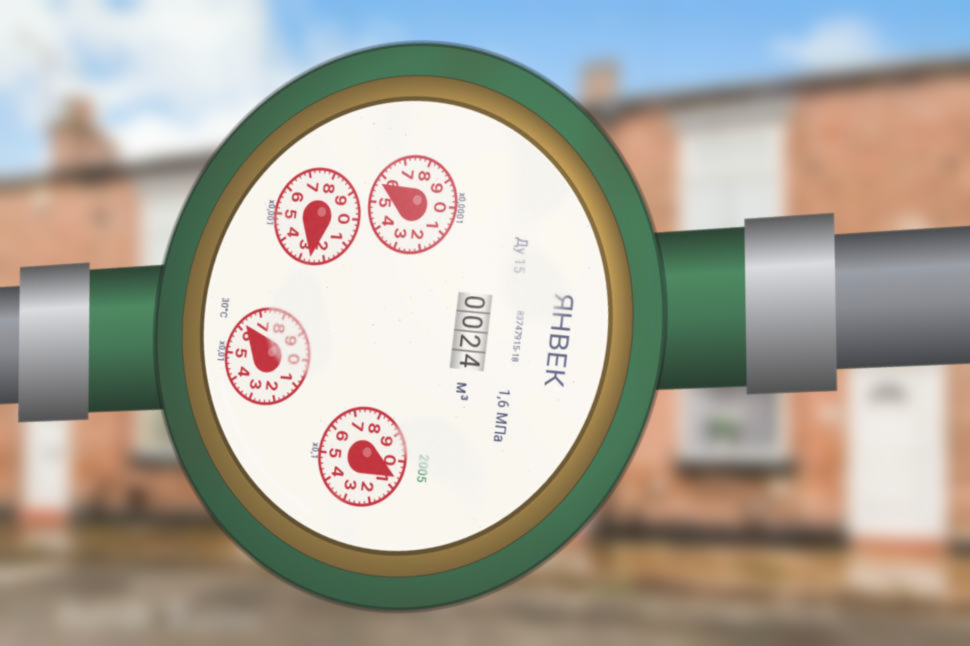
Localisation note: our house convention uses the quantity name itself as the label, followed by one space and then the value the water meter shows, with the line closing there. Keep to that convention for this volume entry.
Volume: 24.0625 m³
